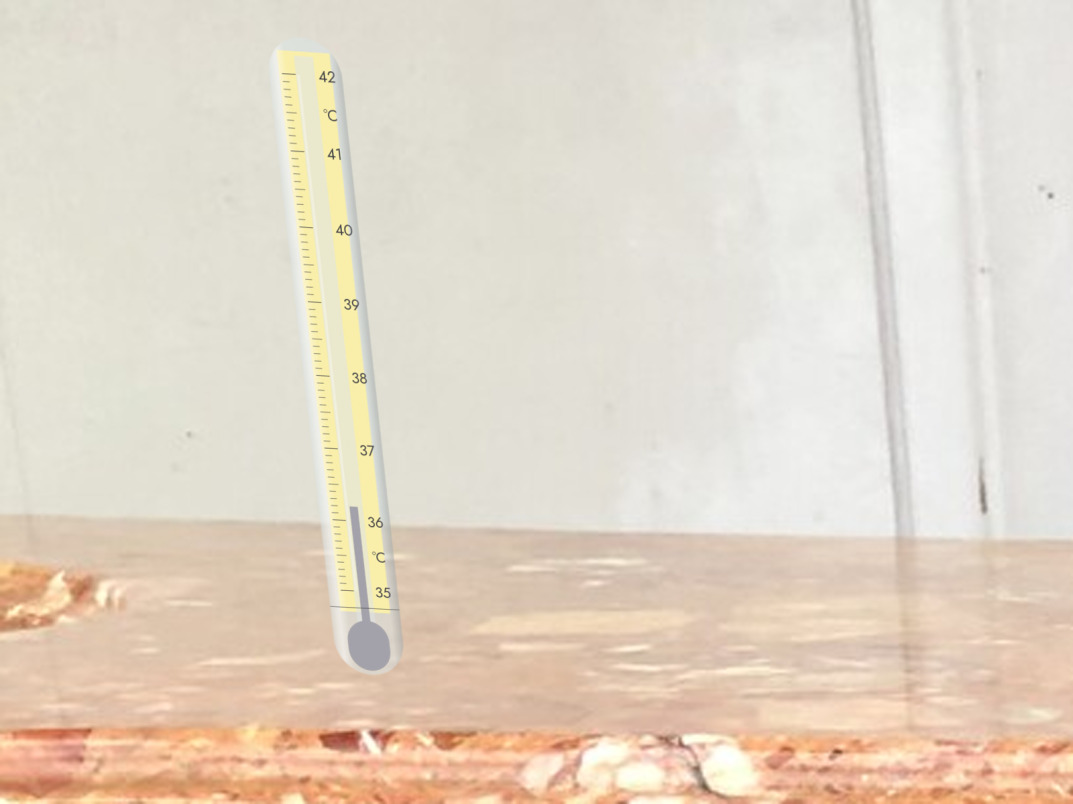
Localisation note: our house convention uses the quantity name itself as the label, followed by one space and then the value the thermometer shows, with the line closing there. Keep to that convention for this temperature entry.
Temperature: 36.2 °C
